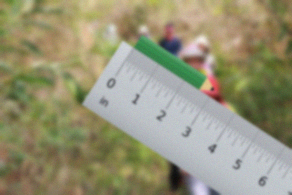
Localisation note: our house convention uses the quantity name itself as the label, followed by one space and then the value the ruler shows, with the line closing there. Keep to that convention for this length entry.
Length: 3 in
